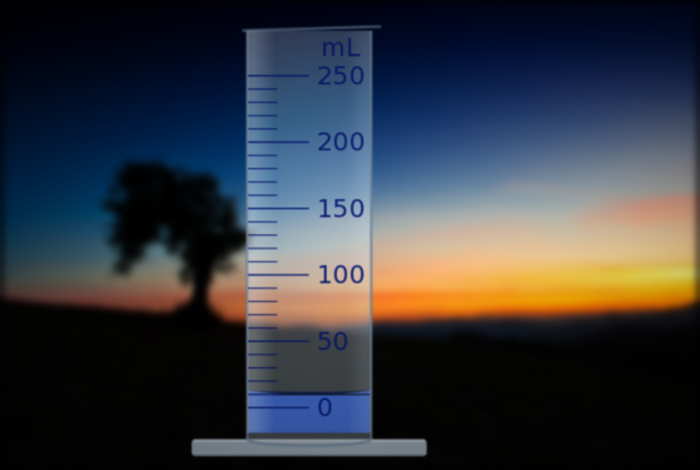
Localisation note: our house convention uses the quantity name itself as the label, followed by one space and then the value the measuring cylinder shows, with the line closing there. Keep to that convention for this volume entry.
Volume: 10 mL
